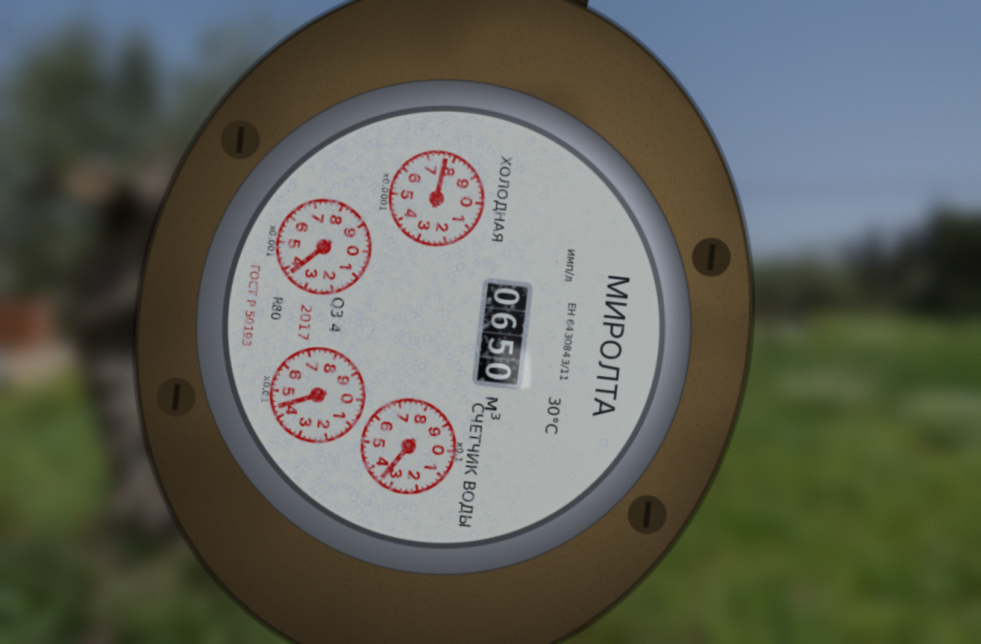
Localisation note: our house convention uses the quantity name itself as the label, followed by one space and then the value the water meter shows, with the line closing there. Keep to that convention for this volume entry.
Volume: 650.3437 m³
